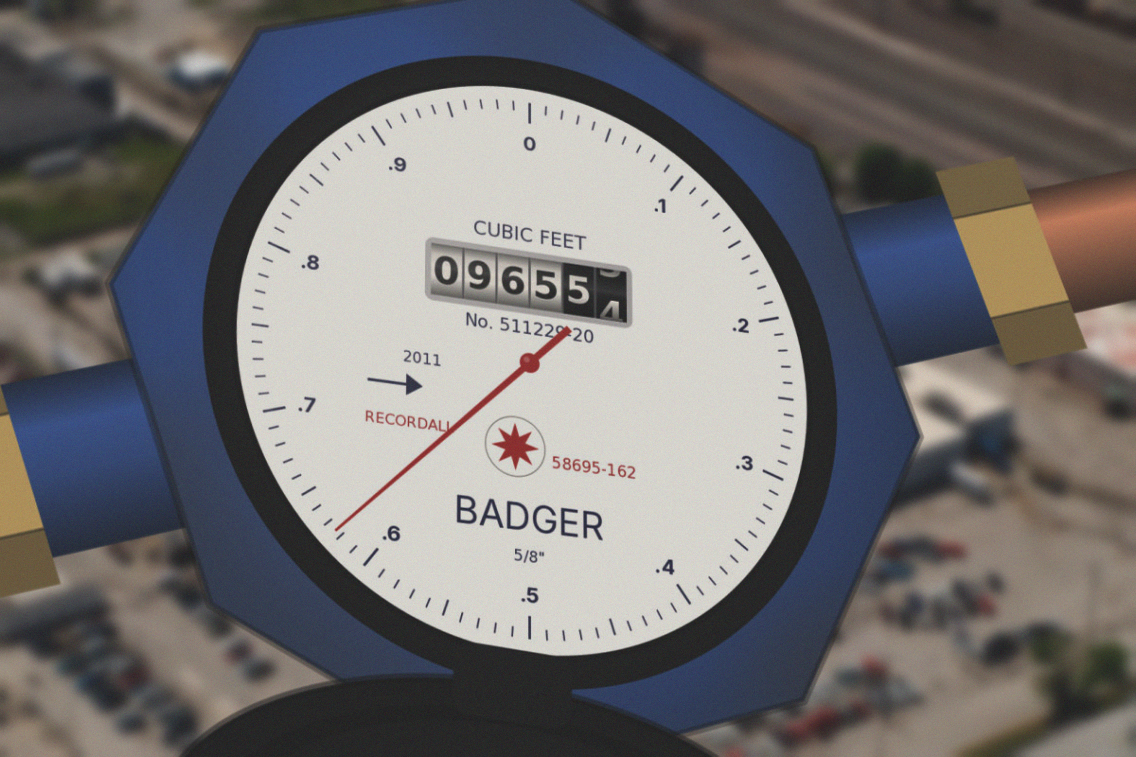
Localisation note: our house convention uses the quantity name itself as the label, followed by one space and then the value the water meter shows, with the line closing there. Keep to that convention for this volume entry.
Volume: 96553.62 ft³
